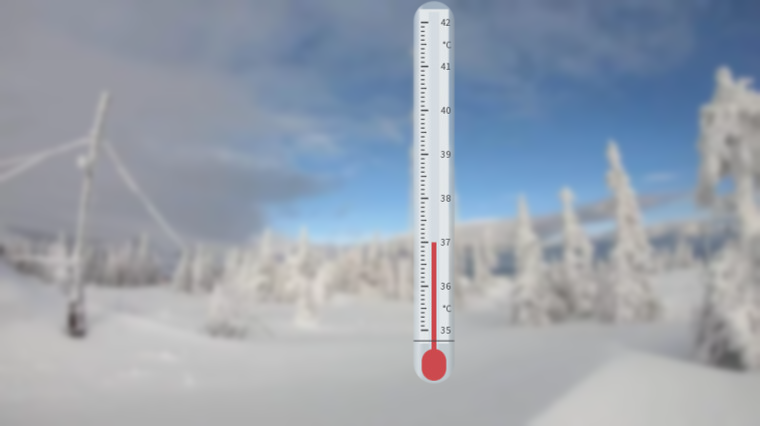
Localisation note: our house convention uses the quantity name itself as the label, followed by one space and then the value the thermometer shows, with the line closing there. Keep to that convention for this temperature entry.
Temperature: 37 °C
